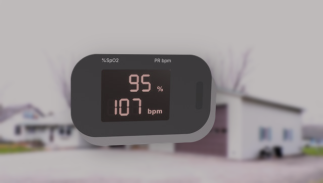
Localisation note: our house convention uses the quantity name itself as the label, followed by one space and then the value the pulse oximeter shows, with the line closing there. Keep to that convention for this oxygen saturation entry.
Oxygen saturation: 95 %
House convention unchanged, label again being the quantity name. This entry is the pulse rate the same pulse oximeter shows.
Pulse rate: 107 bpm
